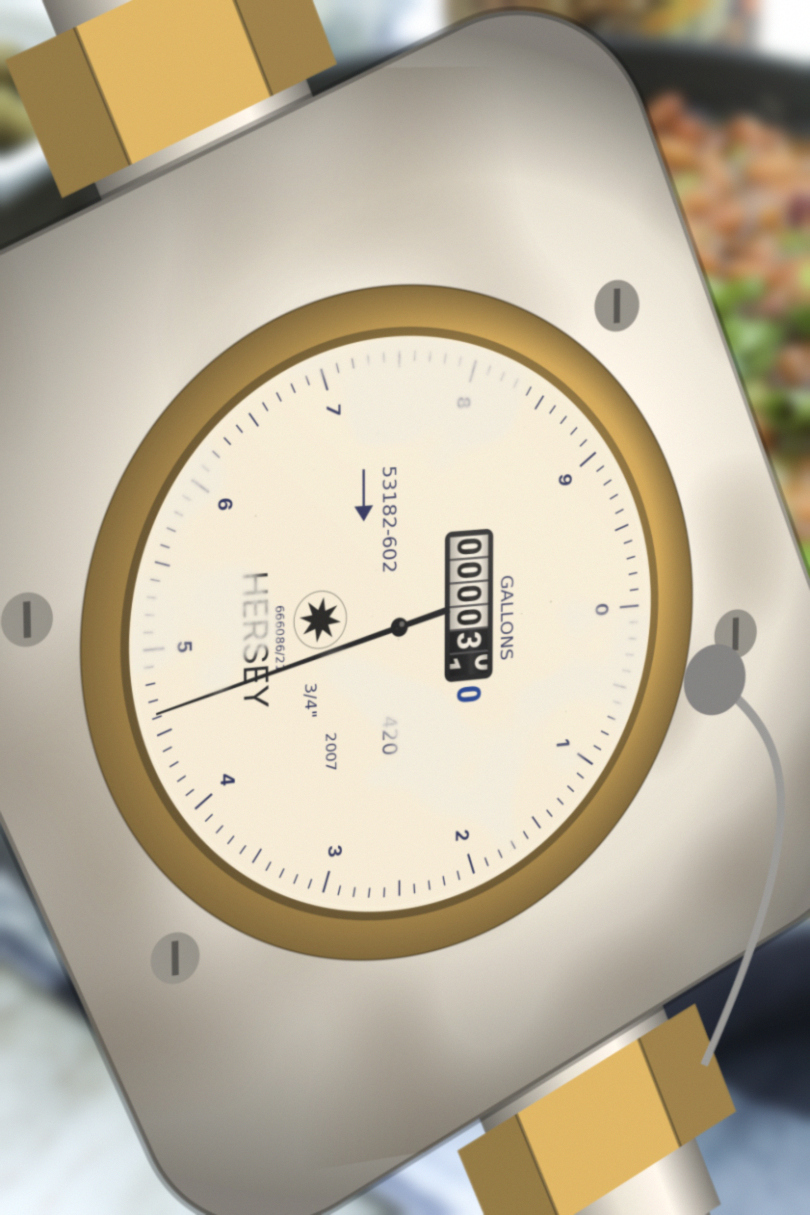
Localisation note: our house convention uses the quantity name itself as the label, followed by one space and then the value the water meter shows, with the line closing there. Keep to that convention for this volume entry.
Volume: 304.6 gal
